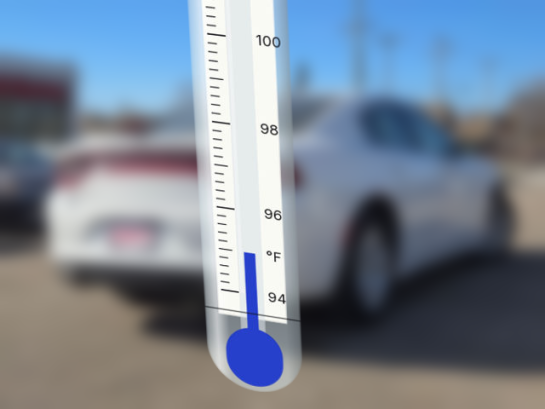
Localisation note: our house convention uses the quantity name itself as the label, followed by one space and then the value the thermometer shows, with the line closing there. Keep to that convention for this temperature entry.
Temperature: 95 °F
